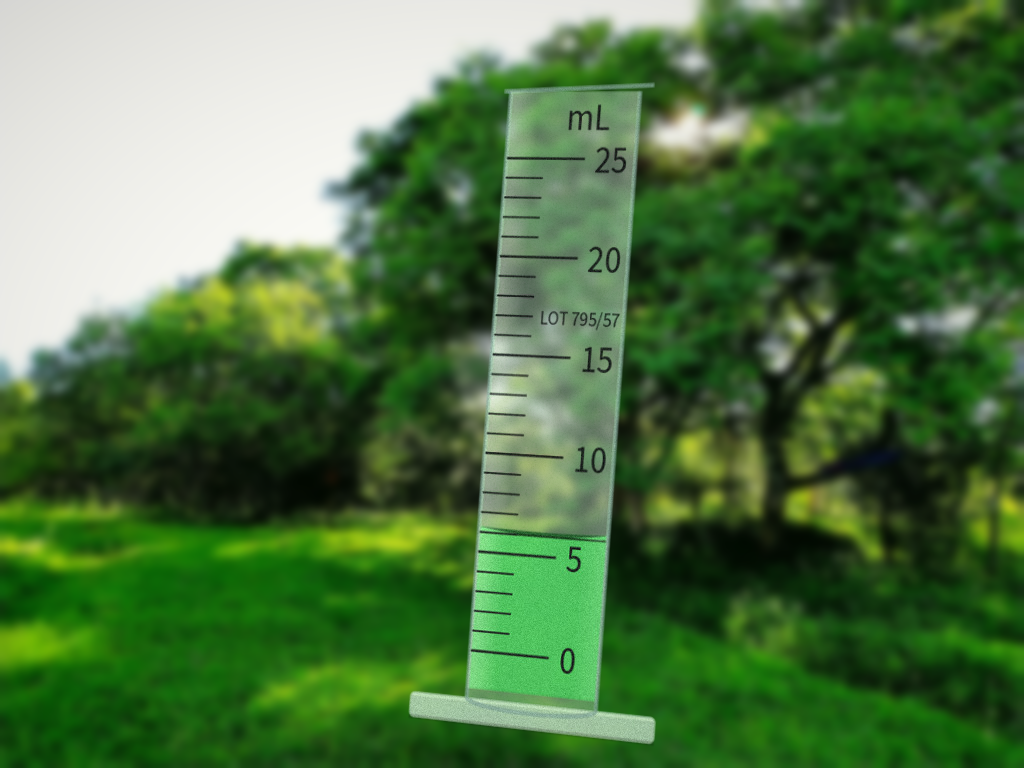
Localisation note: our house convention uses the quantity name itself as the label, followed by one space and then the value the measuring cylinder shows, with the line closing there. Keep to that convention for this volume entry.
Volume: 6 mL
